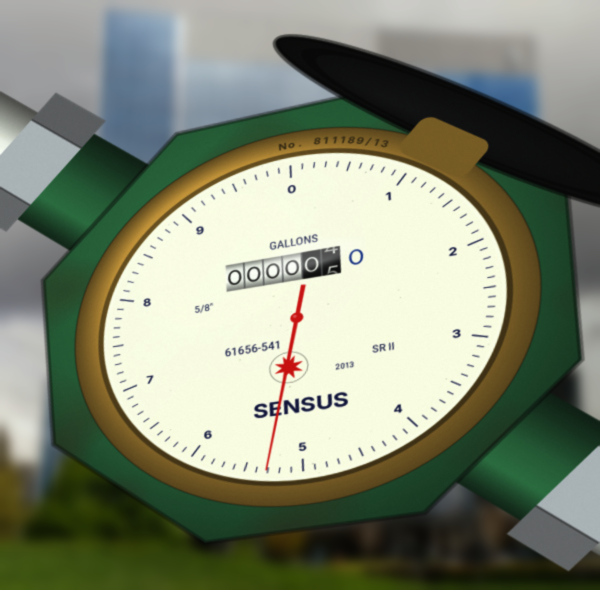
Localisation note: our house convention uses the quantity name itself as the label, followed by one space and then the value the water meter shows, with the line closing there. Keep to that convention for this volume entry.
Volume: 45.3 gal
